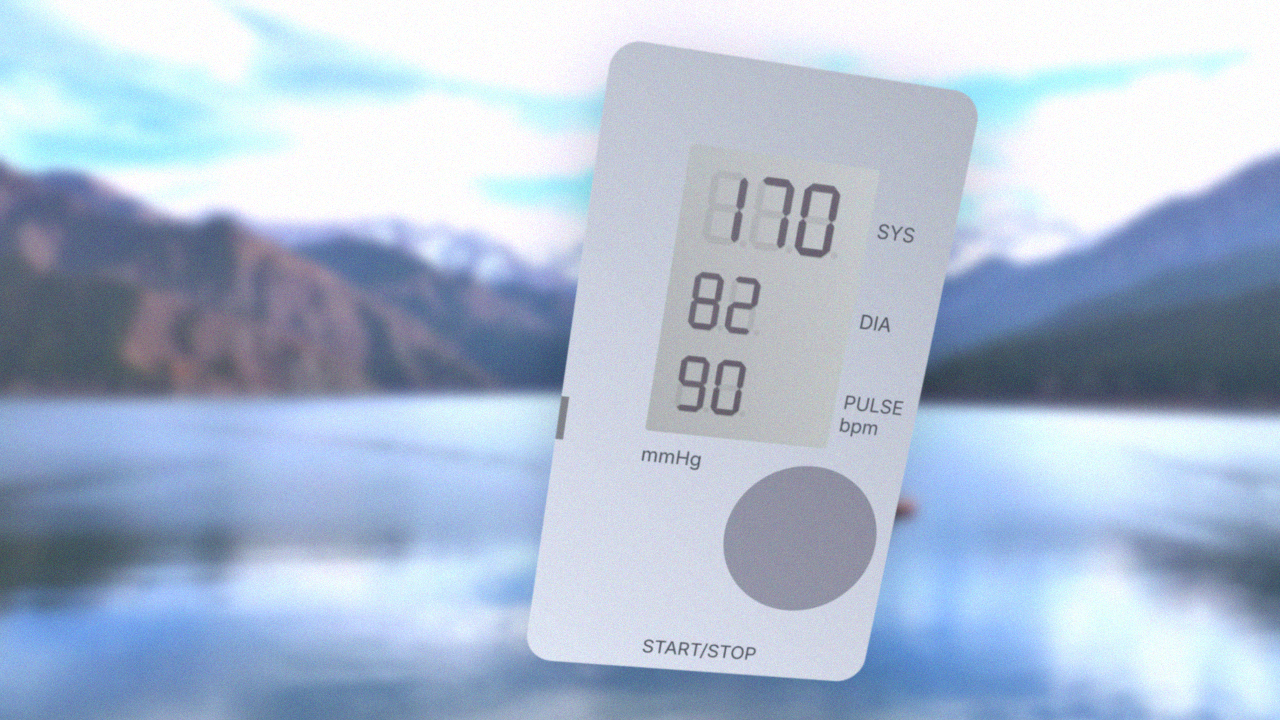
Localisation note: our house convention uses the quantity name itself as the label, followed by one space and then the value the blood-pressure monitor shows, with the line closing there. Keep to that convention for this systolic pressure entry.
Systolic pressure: 170 mmHg
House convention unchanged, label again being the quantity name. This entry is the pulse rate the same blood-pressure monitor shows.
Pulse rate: 90 bpm
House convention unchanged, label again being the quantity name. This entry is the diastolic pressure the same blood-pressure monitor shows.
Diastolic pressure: 82 mmHg
